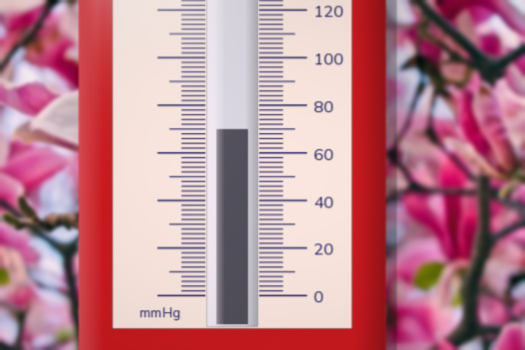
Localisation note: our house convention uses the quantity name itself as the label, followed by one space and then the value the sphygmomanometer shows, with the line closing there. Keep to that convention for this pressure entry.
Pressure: 70 mmHg
